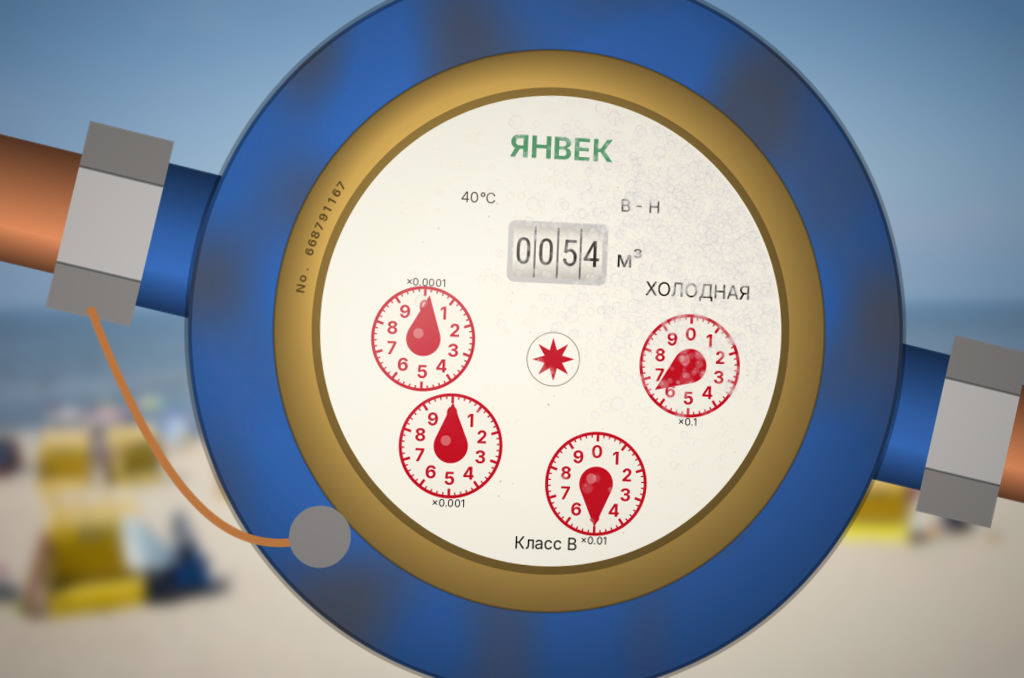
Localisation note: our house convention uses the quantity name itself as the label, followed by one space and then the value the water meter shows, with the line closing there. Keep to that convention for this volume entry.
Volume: 54.6500 m³
